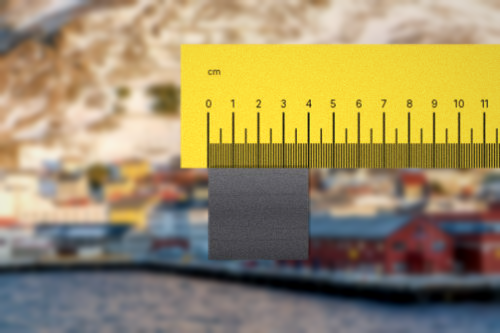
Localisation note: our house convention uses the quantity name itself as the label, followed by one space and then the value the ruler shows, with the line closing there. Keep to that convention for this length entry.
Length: 4 cm
